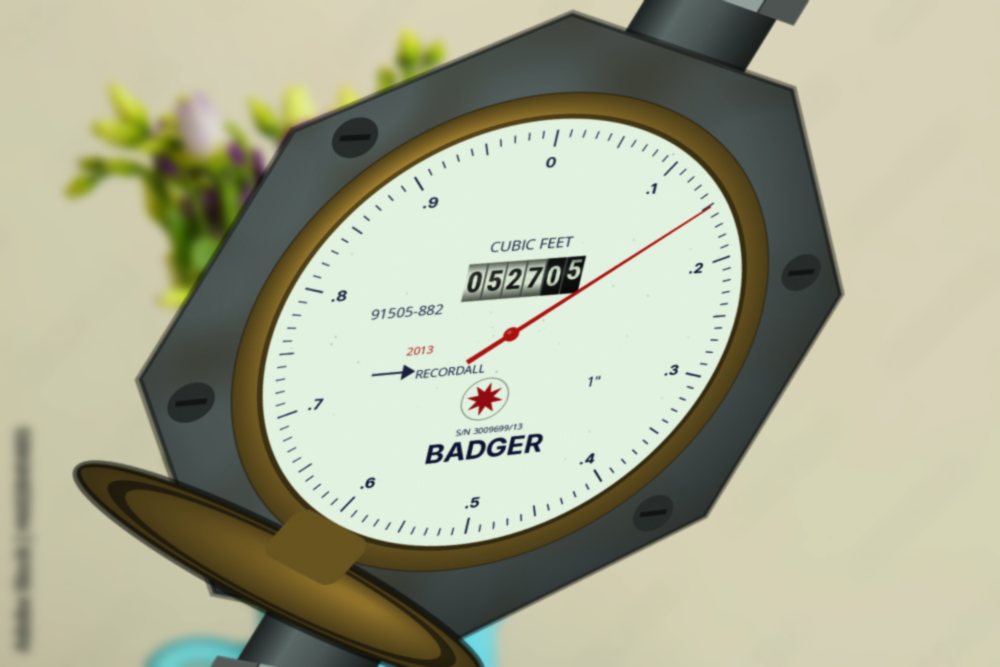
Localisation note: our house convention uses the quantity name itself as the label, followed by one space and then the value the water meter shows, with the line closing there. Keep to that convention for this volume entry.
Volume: 52705.15 ft³
